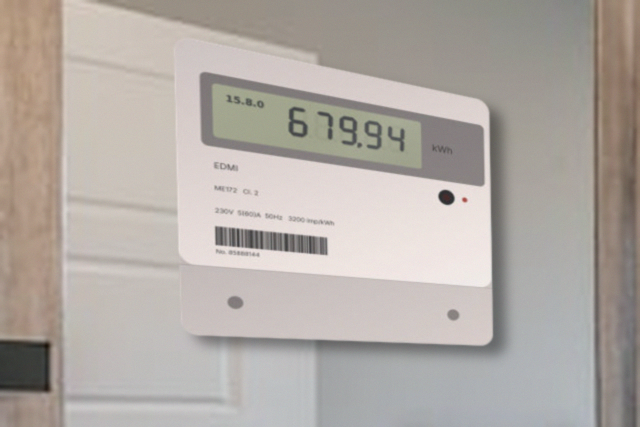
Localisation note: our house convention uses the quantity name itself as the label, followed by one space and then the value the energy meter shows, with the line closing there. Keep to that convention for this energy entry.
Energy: 679.94 kWh
